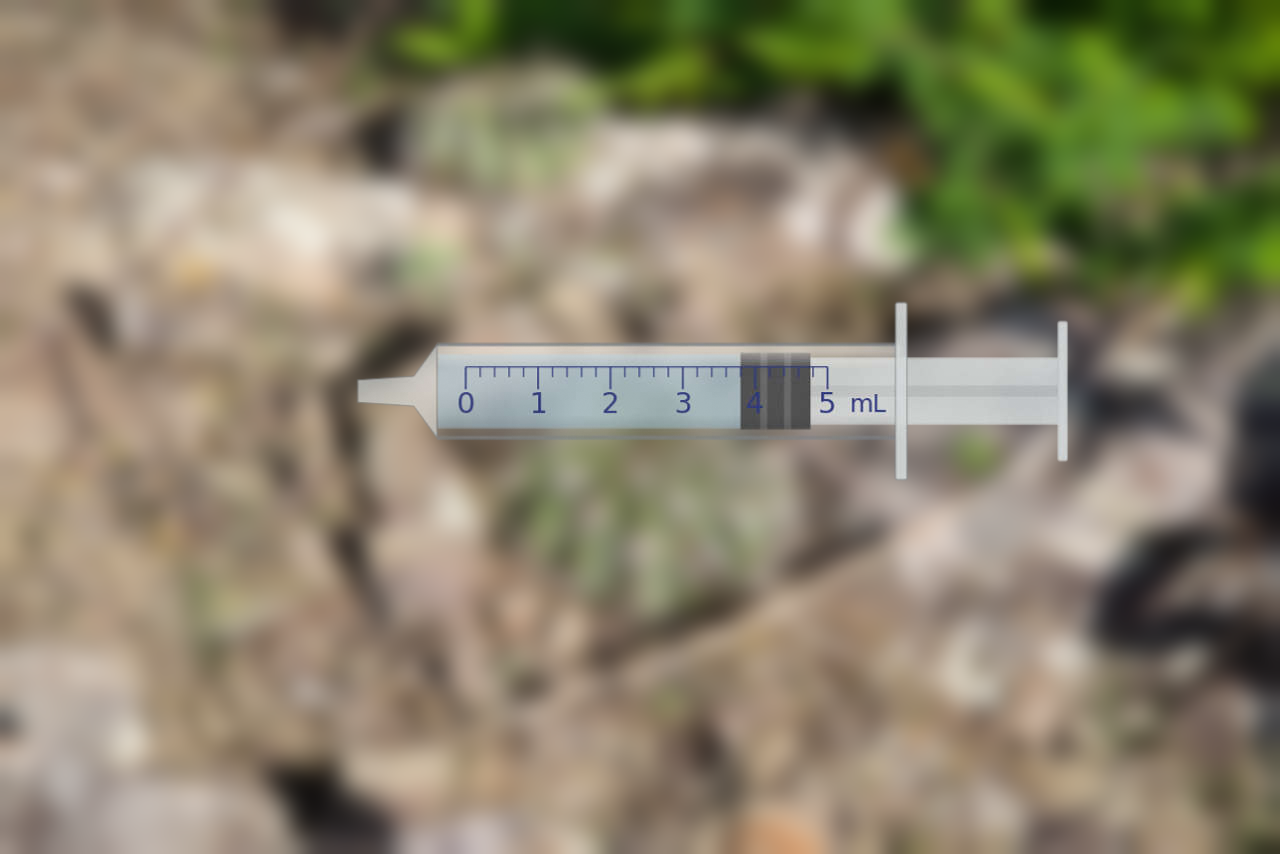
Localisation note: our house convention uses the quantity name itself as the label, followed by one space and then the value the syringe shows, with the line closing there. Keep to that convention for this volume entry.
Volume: 3.8 mL
